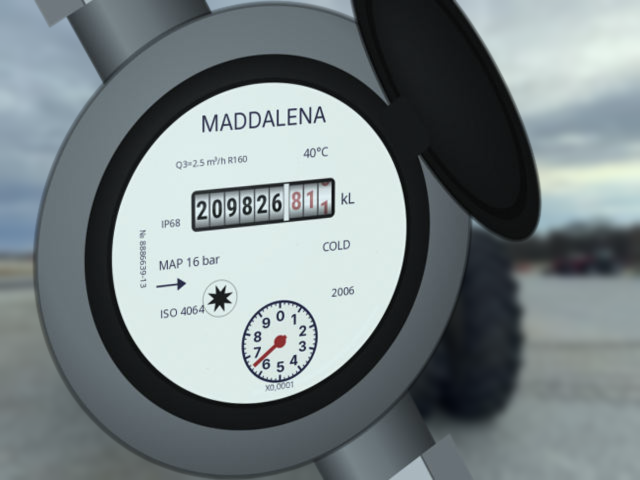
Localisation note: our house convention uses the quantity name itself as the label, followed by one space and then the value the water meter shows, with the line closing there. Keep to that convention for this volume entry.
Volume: 209826.8106 kL
